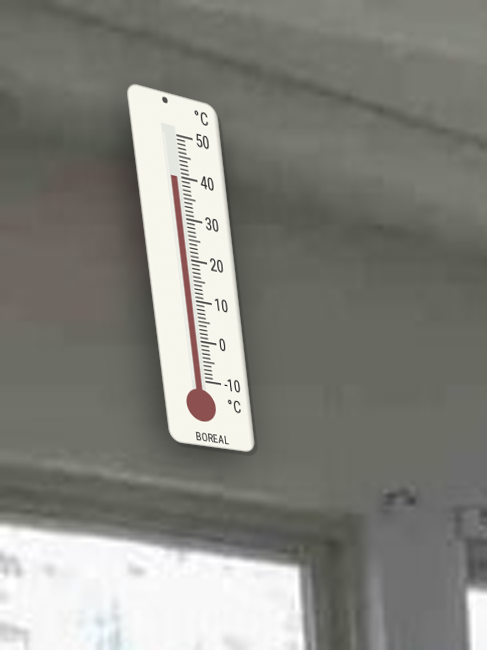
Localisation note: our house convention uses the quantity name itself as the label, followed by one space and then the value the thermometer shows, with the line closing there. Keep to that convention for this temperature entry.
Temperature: 40 °C
